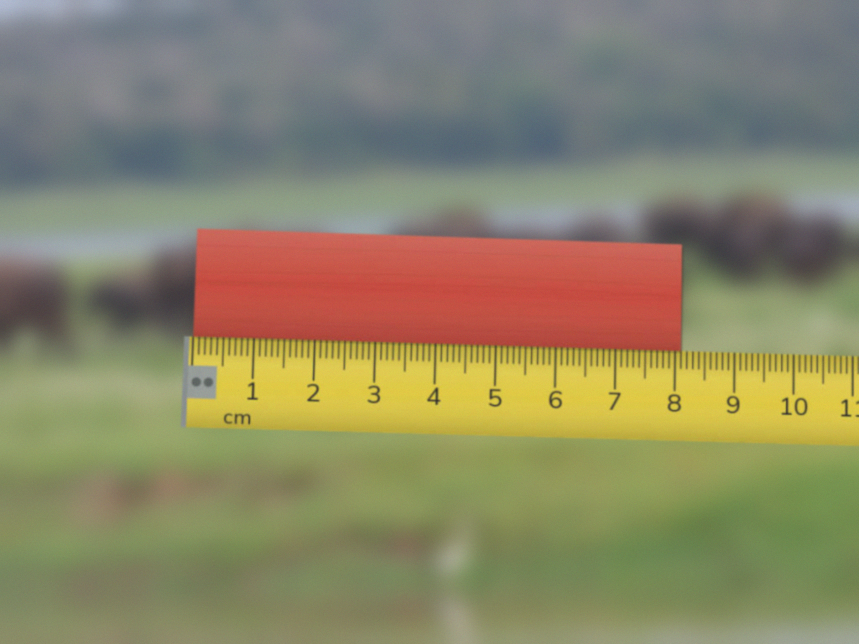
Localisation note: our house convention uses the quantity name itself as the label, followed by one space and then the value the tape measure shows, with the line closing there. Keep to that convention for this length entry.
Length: 8.1 cm
